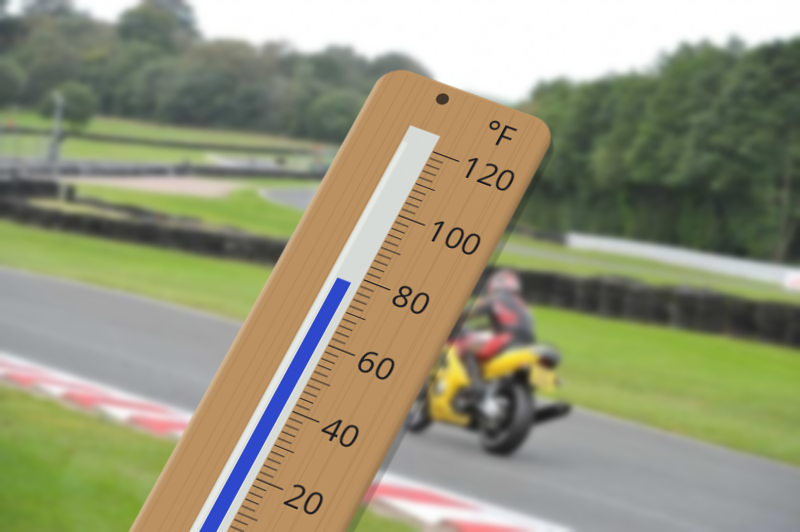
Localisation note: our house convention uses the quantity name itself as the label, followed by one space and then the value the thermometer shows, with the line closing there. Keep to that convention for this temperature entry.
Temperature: 78 °F
